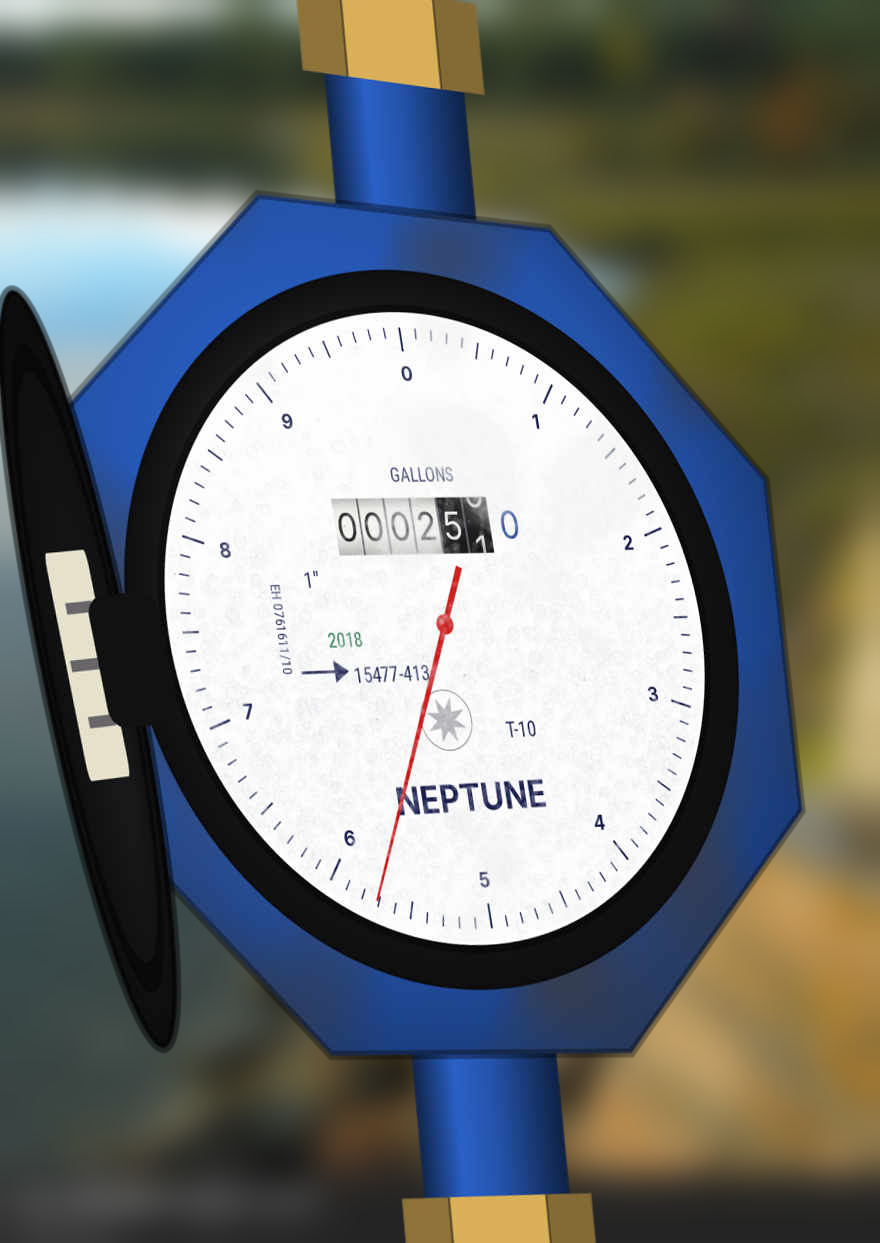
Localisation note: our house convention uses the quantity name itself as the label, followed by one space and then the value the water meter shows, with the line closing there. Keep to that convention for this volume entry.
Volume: 2505.7 gal
